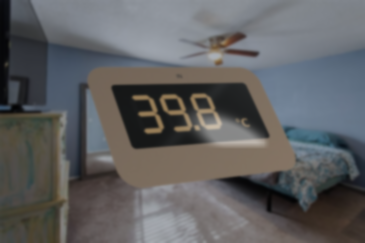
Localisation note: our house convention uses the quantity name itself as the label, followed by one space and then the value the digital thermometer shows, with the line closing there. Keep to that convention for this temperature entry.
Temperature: 39.8 °C
